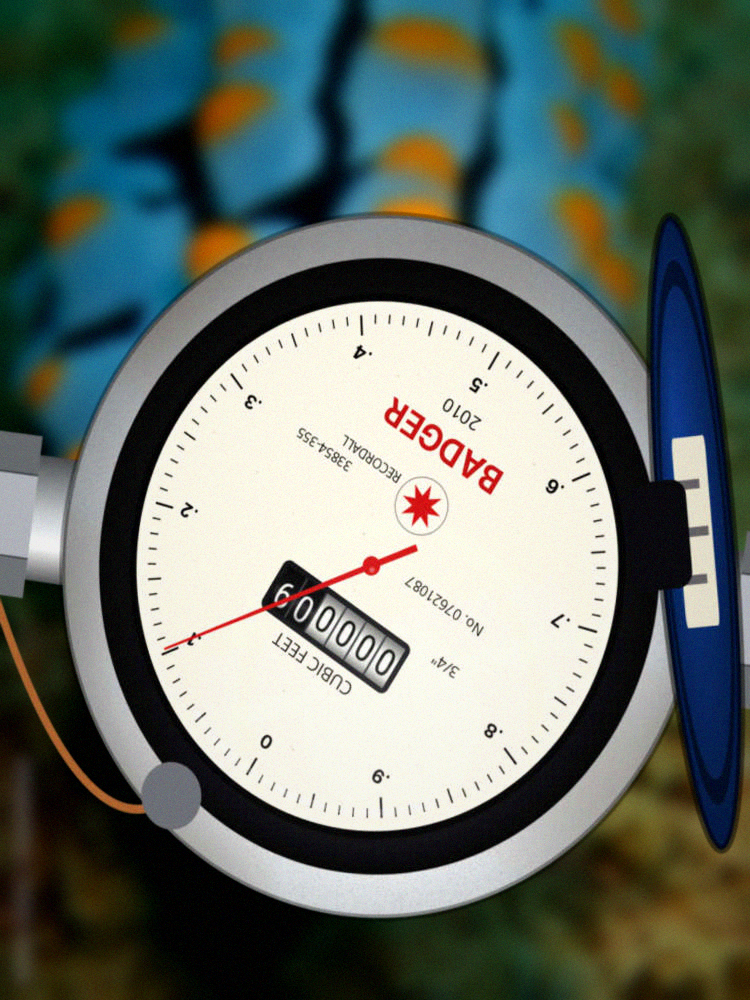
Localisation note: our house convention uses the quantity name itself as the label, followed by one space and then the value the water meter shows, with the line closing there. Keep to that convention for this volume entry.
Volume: 9.10 ft³
